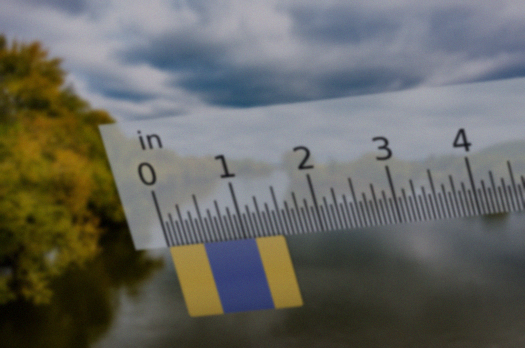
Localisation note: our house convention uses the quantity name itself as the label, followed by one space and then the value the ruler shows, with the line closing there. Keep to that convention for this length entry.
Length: 1.5 in
